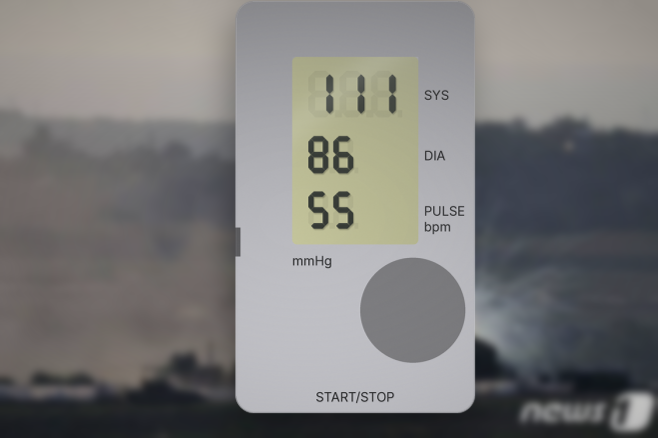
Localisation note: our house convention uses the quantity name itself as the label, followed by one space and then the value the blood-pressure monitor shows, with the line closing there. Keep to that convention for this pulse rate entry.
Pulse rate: 55 bpm
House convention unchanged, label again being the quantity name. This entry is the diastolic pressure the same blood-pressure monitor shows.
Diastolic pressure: 86 mmHg
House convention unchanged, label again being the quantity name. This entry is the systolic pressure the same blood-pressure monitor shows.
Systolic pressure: 111 mmHg
